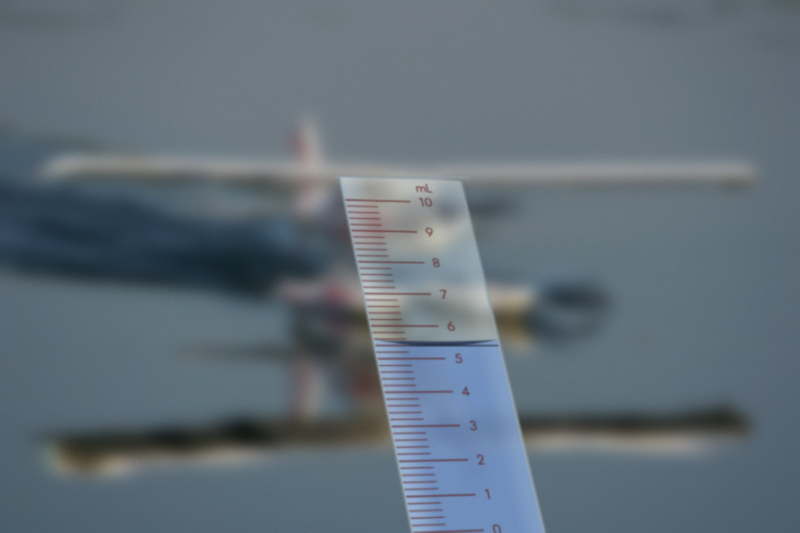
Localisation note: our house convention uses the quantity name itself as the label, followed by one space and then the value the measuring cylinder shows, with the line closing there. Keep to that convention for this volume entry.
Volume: 5.4 mL
